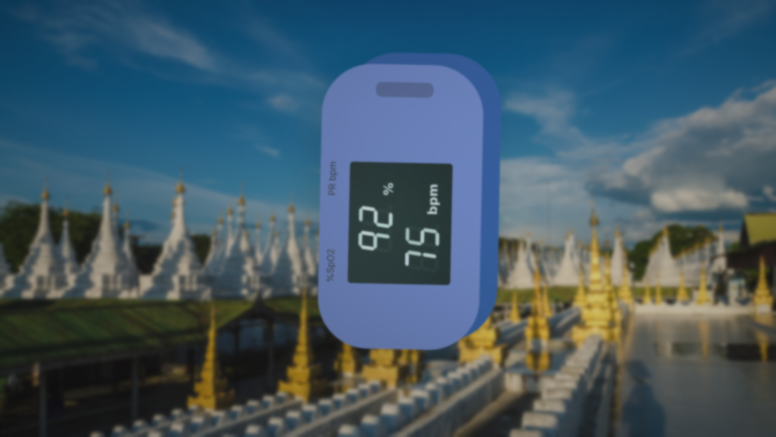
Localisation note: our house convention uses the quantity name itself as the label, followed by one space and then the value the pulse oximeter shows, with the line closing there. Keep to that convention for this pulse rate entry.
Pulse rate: 75 bpm
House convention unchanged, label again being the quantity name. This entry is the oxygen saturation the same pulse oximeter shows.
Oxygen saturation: 92 %
